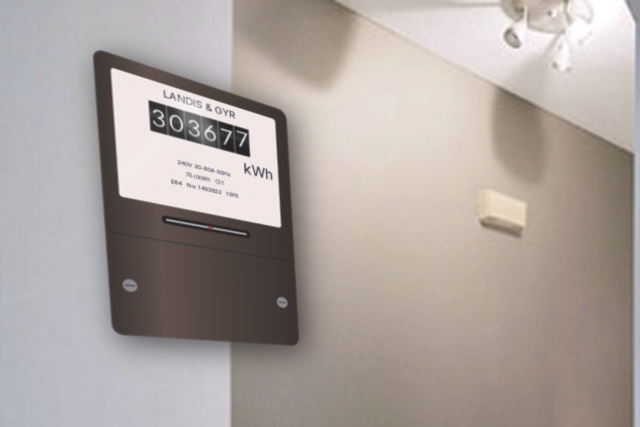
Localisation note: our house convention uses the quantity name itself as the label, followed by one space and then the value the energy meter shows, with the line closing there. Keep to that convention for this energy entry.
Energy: 303677 kWh
